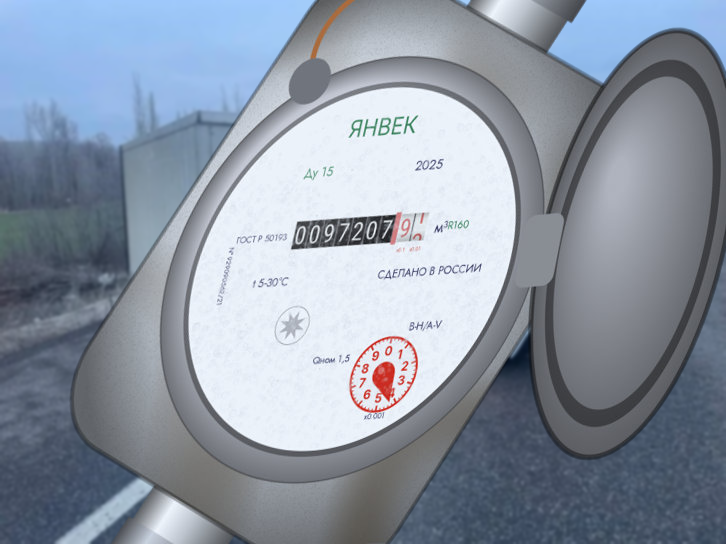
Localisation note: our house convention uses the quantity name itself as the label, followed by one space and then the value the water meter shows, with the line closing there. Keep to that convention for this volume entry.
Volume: 97207.914 m³
